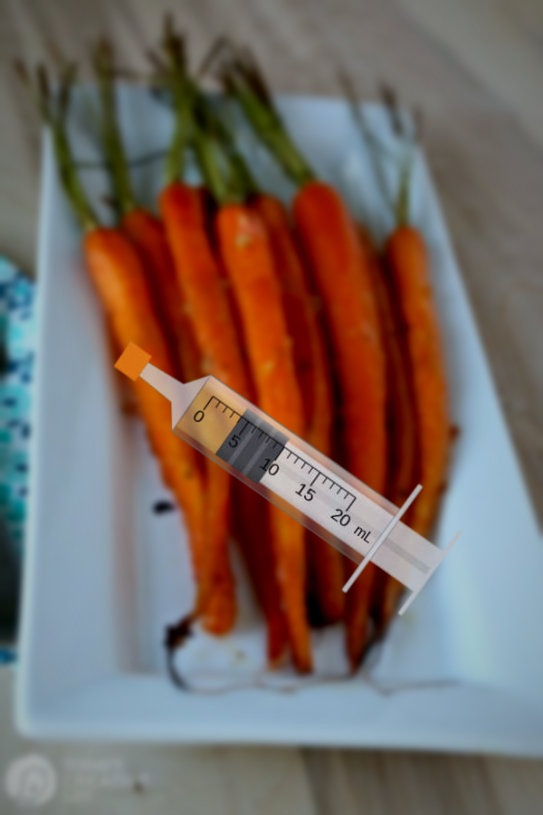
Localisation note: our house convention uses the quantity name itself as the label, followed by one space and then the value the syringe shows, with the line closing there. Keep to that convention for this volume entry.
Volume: 4 mL
